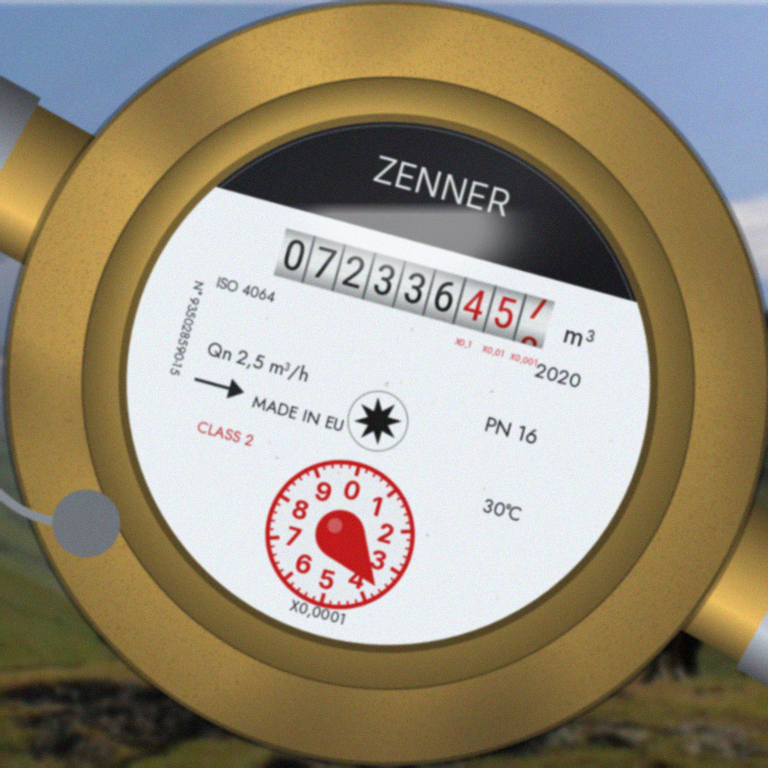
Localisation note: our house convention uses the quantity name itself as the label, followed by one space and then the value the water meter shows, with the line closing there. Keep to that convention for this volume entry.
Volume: 72336.4573 m³
